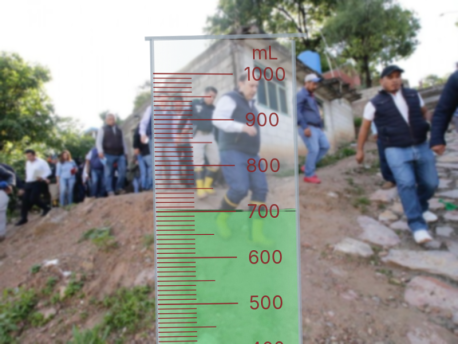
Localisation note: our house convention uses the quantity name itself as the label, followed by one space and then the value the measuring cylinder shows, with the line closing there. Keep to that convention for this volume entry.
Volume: 700 mL
